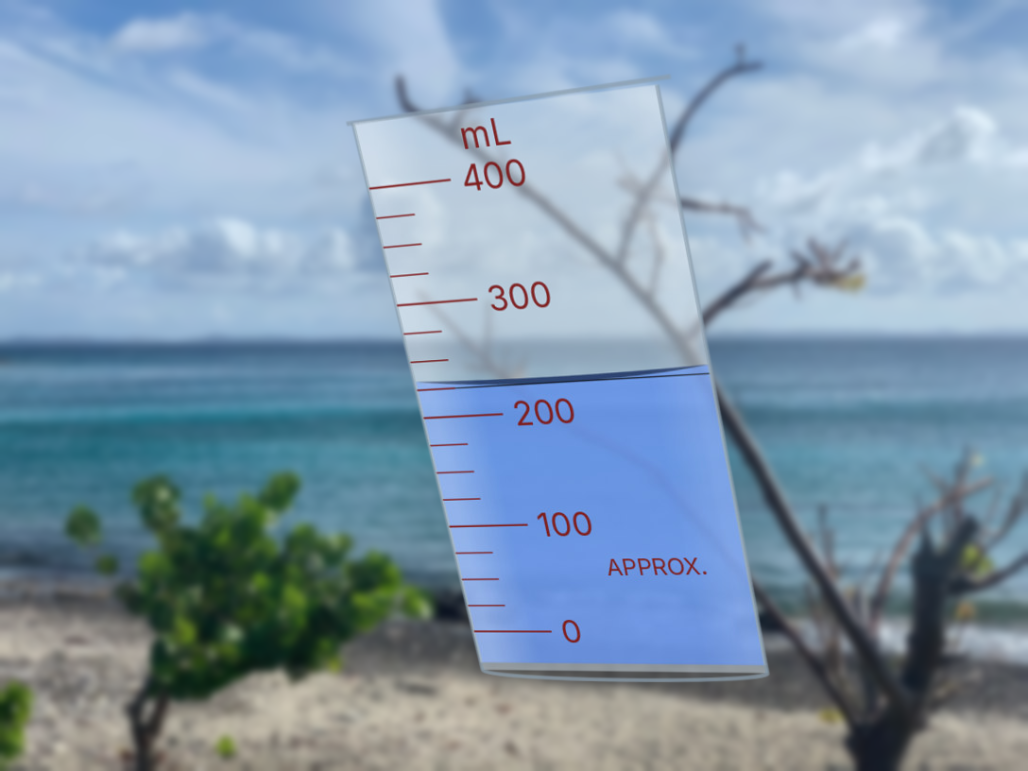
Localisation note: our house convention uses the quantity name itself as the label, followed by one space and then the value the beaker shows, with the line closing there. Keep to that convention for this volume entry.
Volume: 225 mL
